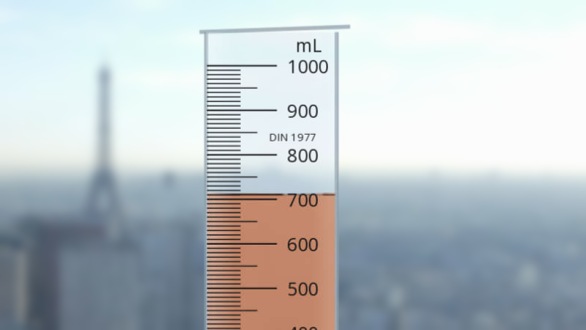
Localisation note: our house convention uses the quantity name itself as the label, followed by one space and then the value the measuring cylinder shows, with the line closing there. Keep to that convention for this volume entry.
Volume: 710 mL
